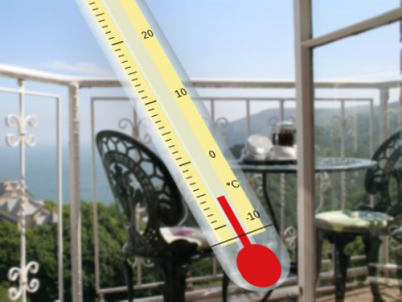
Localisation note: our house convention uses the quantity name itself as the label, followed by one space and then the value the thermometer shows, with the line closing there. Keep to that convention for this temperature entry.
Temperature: -6 °C
